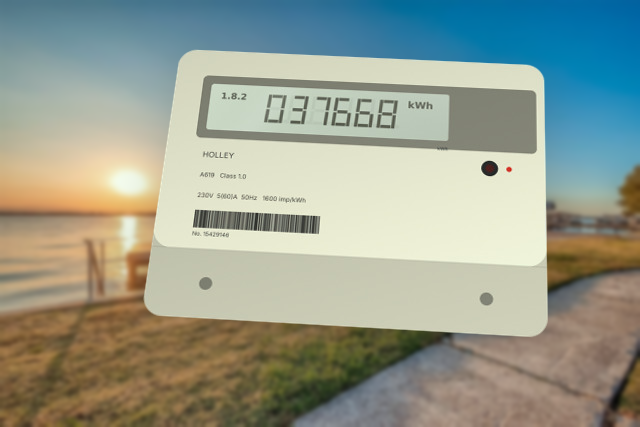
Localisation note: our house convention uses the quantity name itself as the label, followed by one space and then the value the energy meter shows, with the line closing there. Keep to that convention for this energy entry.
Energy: 37668 kWh
